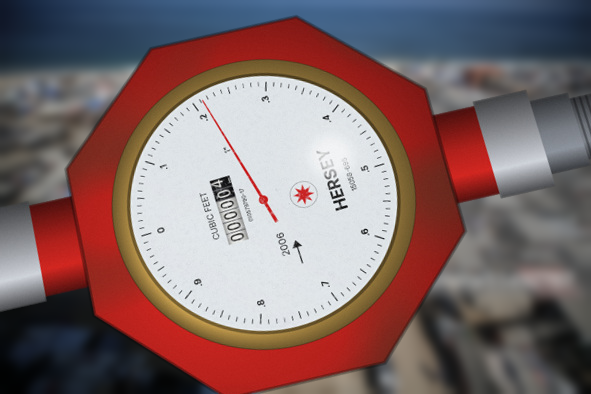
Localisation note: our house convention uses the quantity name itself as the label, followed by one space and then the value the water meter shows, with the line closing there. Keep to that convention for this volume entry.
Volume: 4.21 ft³
